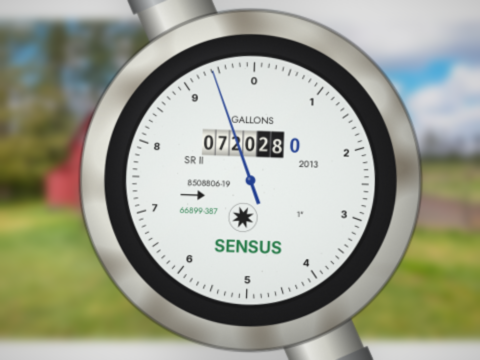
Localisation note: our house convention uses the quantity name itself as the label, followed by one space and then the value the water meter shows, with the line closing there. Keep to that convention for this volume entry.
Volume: 720279.4 gal
